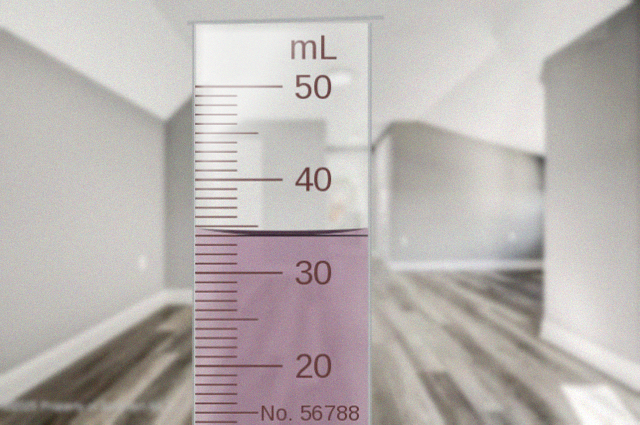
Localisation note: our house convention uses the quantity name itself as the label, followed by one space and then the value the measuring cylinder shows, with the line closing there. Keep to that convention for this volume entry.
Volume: 34 mL
